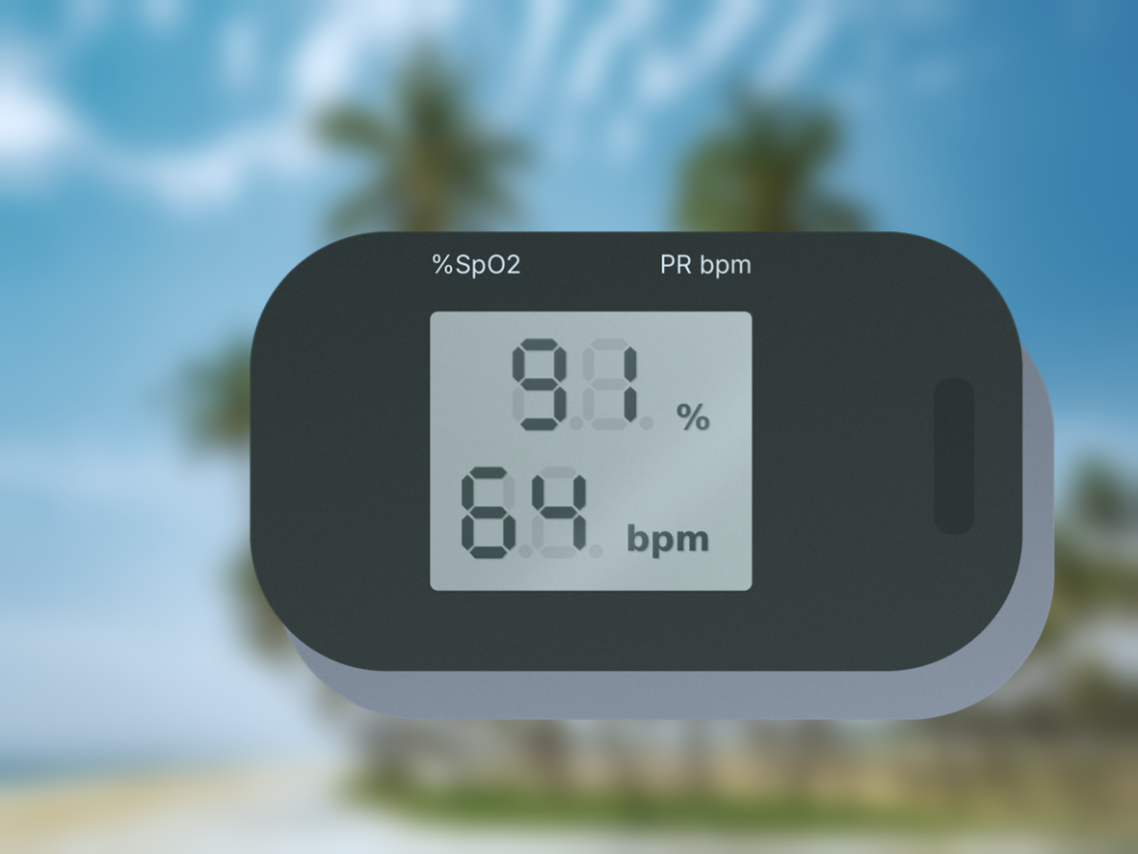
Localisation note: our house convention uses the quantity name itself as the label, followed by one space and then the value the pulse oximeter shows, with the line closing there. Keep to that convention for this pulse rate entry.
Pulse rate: 64 bpm
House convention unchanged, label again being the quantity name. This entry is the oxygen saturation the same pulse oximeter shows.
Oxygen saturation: 91 %
